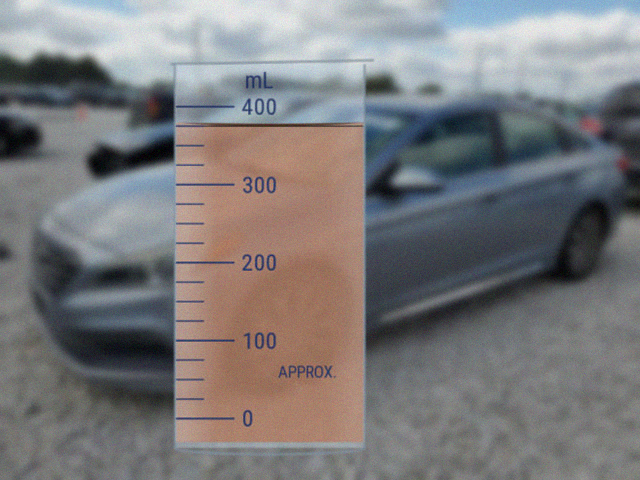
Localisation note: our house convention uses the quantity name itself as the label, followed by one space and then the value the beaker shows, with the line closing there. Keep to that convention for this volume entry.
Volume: 375 mL
